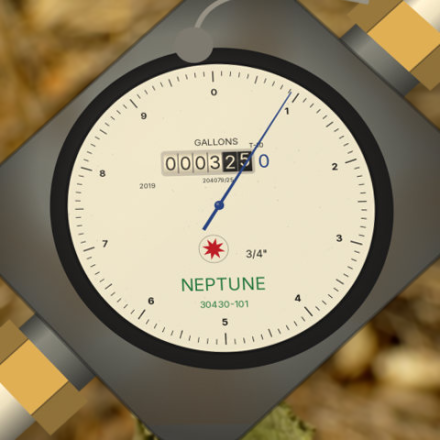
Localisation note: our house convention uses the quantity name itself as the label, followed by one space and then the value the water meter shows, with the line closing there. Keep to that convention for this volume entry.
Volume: 3250.9 gal
